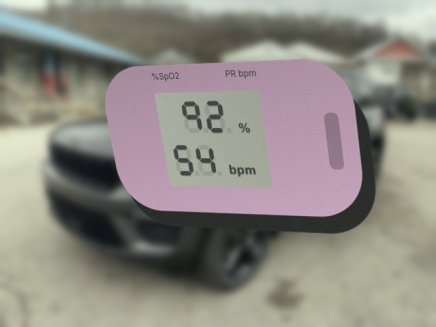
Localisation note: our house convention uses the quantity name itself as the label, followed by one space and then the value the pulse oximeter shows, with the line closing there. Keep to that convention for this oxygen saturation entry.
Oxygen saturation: 92 %
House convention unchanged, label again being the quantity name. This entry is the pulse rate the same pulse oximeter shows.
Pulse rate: 54 bpm
